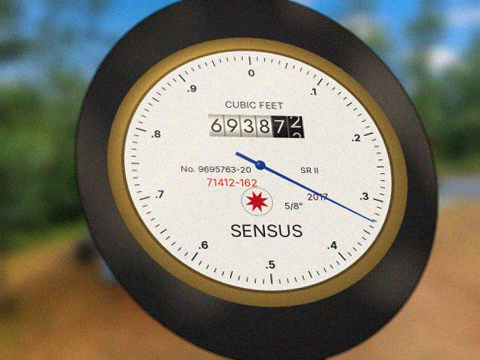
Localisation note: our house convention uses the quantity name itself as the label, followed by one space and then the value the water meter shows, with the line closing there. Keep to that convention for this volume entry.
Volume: 693872.33 ft³
